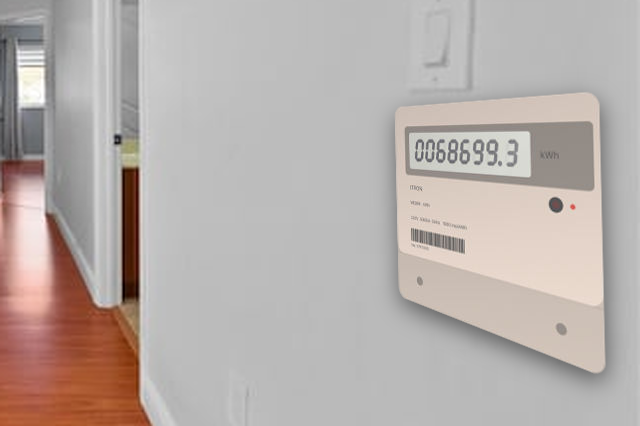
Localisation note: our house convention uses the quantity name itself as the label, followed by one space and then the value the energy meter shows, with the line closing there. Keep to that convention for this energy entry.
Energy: 68699.3 kWh
